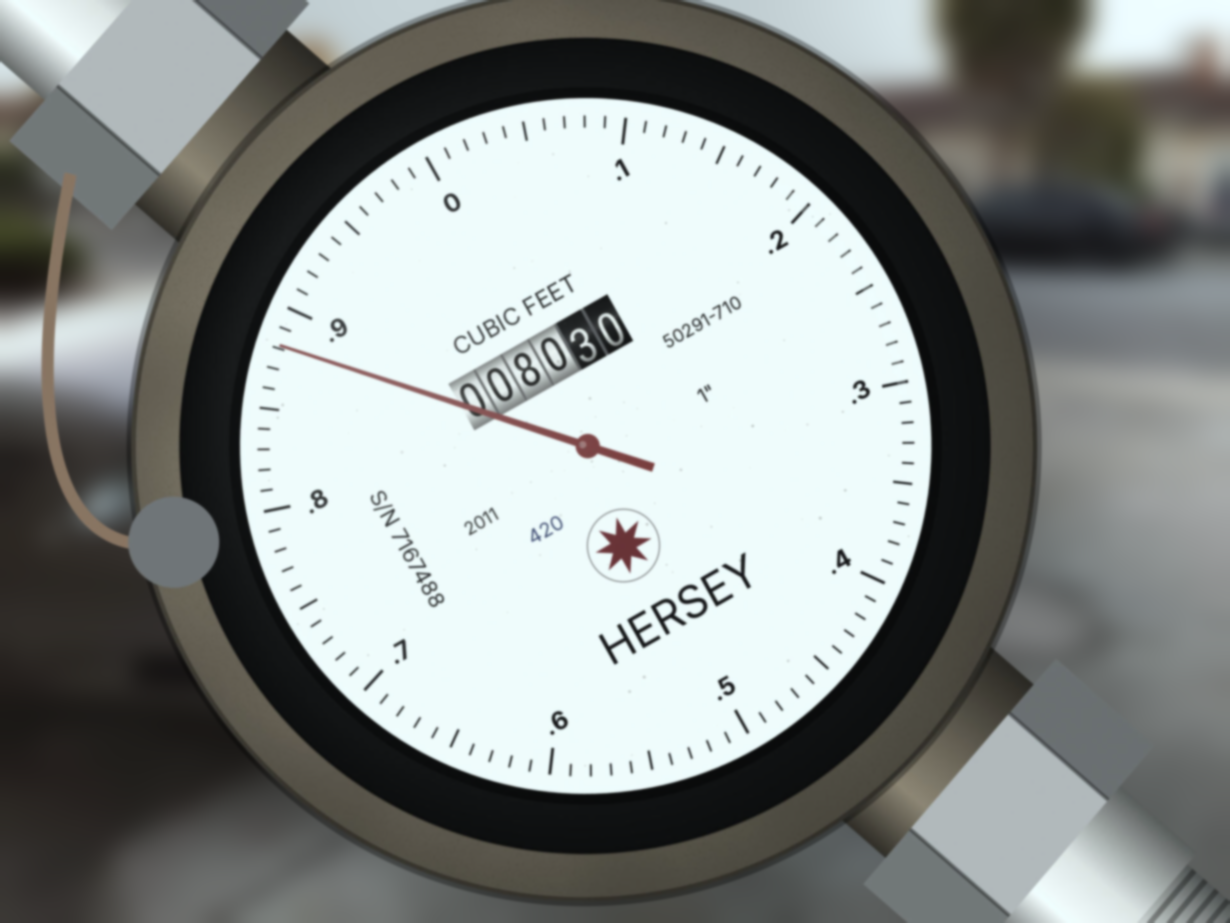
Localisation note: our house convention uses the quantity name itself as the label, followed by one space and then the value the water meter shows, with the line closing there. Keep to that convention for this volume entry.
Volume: 8029.88 ft³
